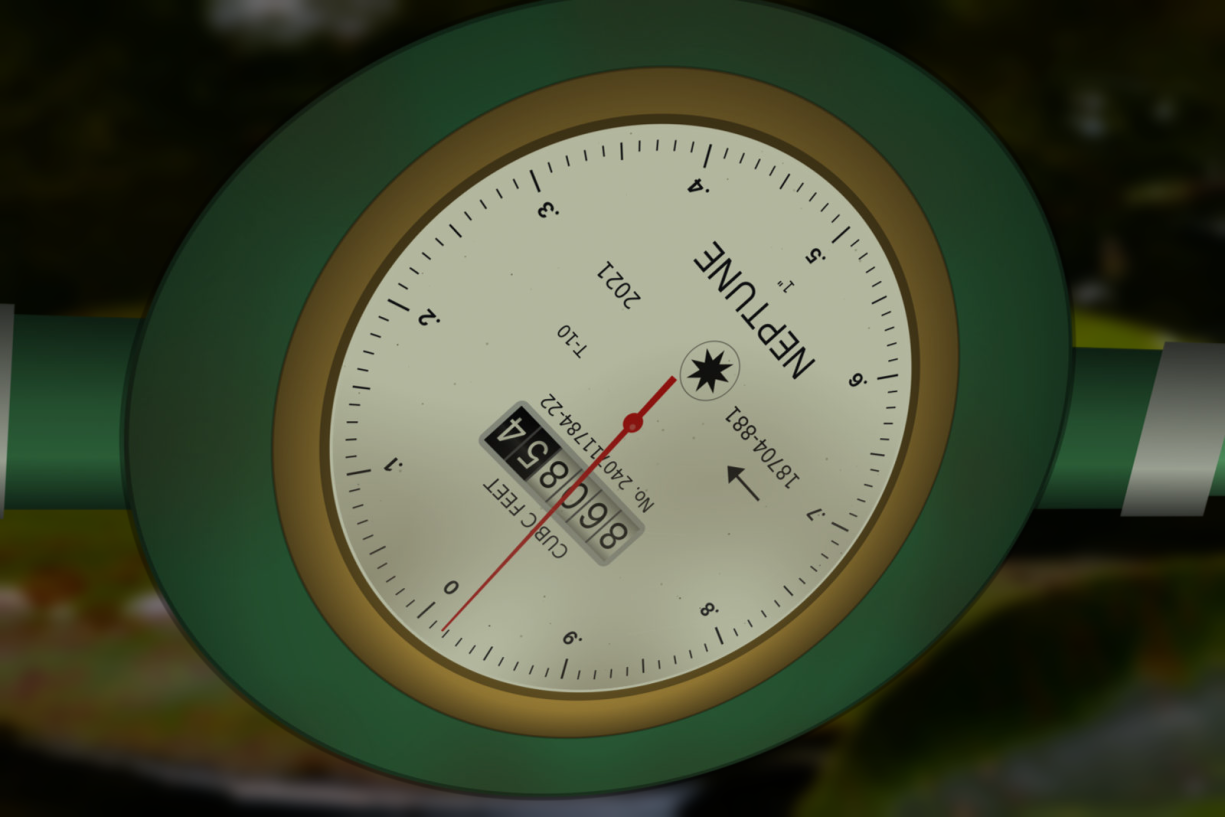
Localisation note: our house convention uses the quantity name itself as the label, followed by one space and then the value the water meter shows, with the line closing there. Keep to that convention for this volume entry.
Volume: 860853.98 ft³
